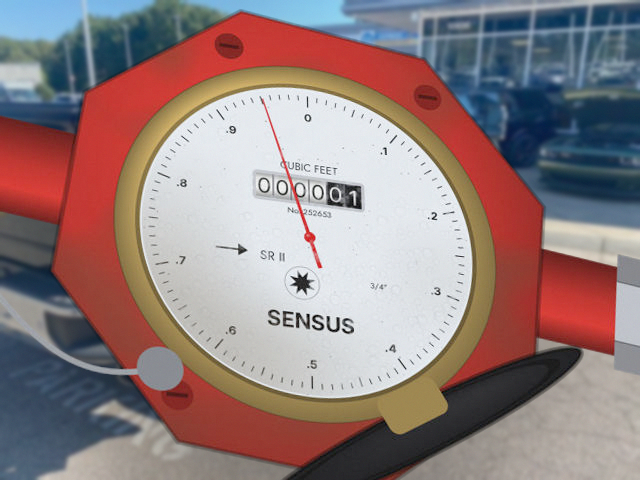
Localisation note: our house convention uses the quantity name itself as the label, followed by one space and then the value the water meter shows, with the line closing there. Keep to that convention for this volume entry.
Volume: 0.95 ft³
